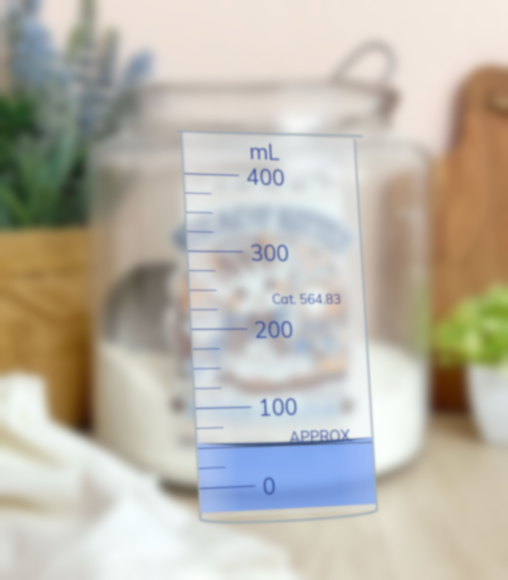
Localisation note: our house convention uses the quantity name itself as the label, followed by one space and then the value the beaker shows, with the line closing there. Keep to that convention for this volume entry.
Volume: 50 mL
